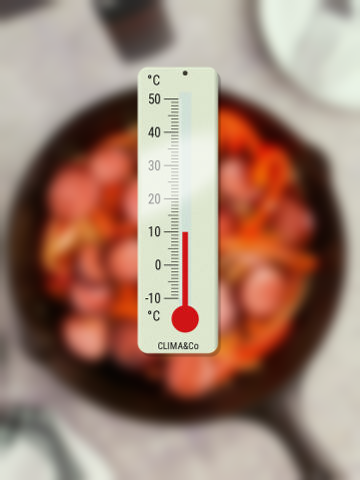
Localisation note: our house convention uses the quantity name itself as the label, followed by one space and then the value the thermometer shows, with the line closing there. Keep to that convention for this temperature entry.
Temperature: 10 °C
